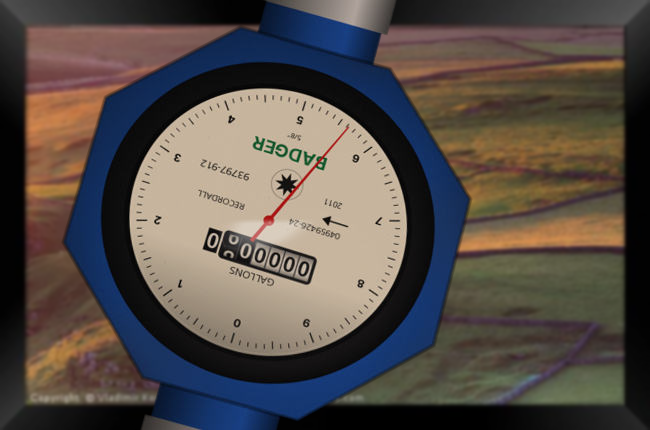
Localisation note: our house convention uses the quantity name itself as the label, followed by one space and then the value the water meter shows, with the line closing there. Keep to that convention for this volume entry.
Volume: 85.6 gal
